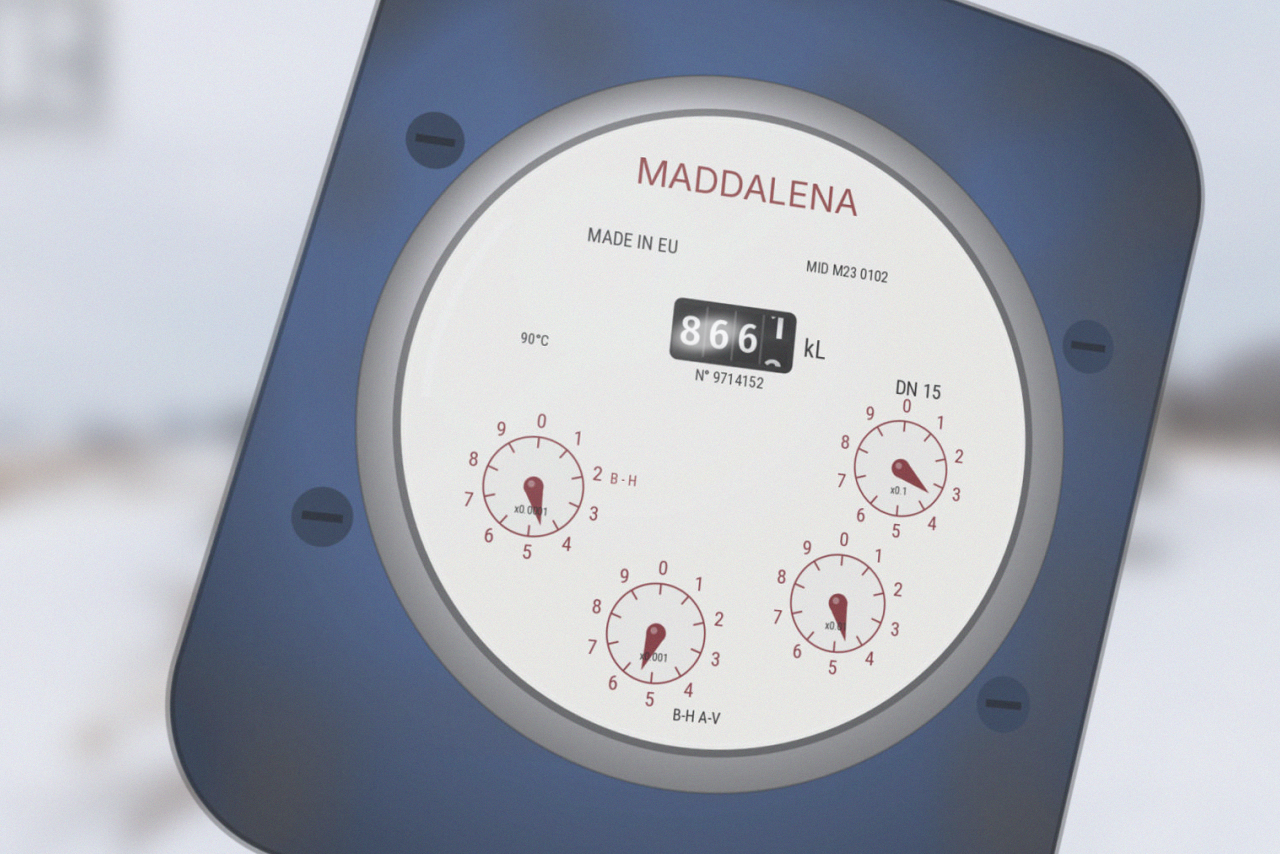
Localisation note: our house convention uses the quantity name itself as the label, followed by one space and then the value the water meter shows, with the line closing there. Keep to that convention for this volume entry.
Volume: 8661.3454 kL
